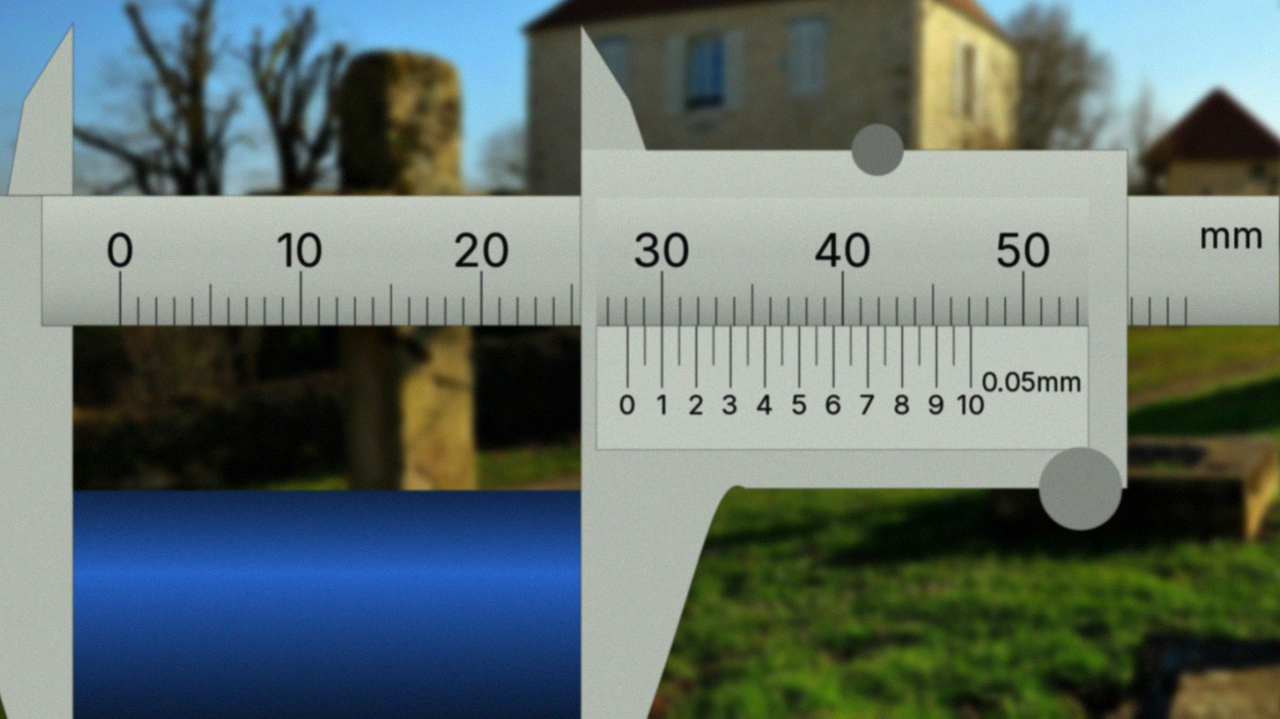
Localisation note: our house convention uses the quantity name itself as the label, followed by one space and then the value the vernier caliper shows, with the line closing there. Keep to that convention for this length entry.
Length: 28.1 mm
